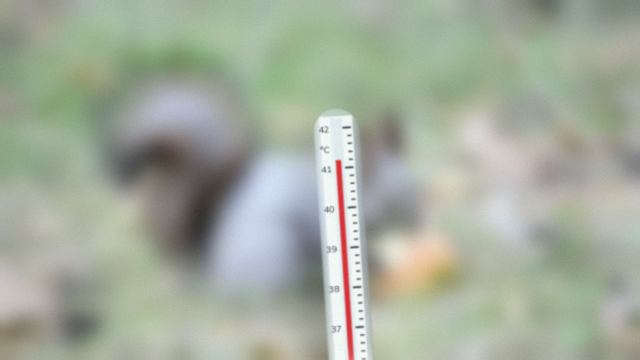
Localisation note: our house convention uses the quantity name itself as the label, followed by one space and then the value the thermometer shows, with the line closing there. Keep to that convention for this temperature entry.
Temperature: 41.2 °C
